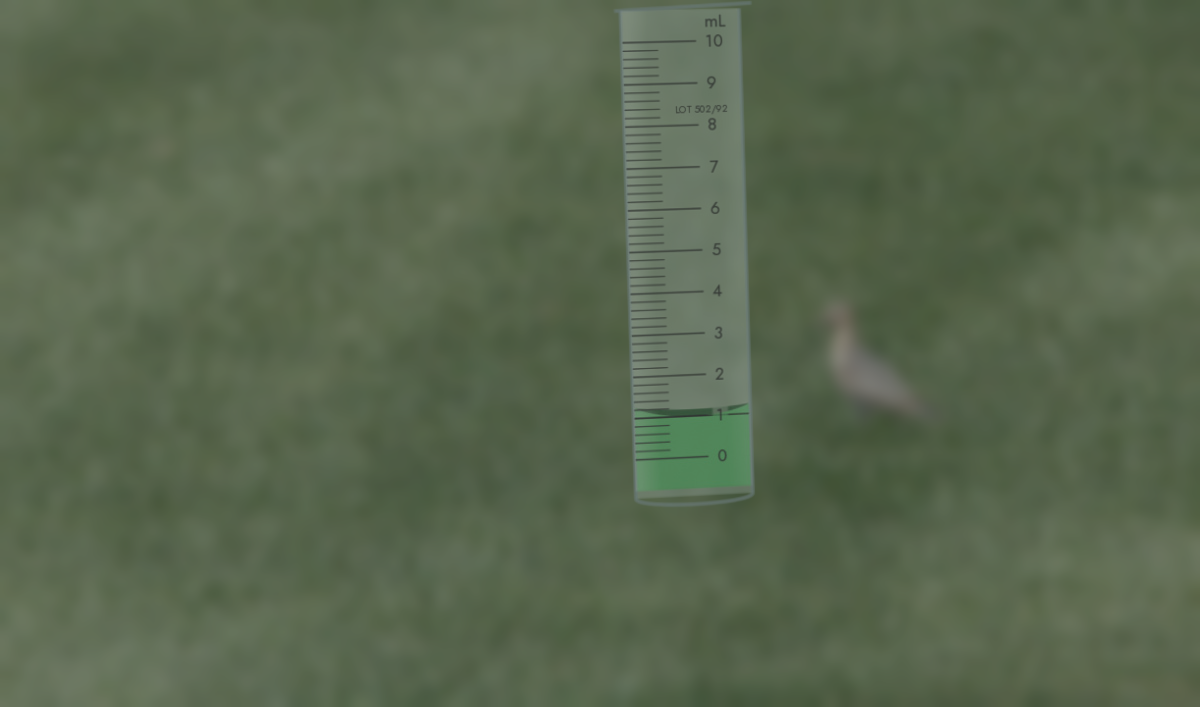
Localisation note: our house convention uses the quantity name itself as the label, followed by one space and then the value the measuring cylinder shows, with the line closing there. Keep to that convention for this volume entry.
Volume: 1 mL
